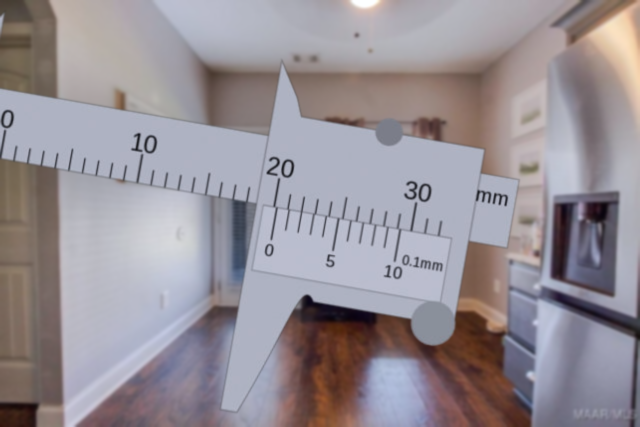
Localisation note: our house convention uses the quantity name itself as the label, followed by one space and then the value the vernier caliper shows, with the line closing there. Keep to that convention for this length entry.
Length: 20.2 mm
